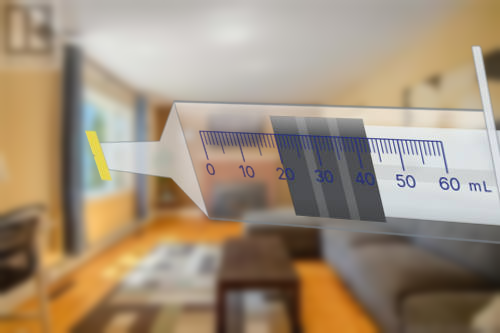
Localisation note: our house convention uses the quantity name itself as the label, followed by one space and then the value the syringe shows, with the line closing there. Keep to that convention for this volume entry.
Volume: 20 mL
